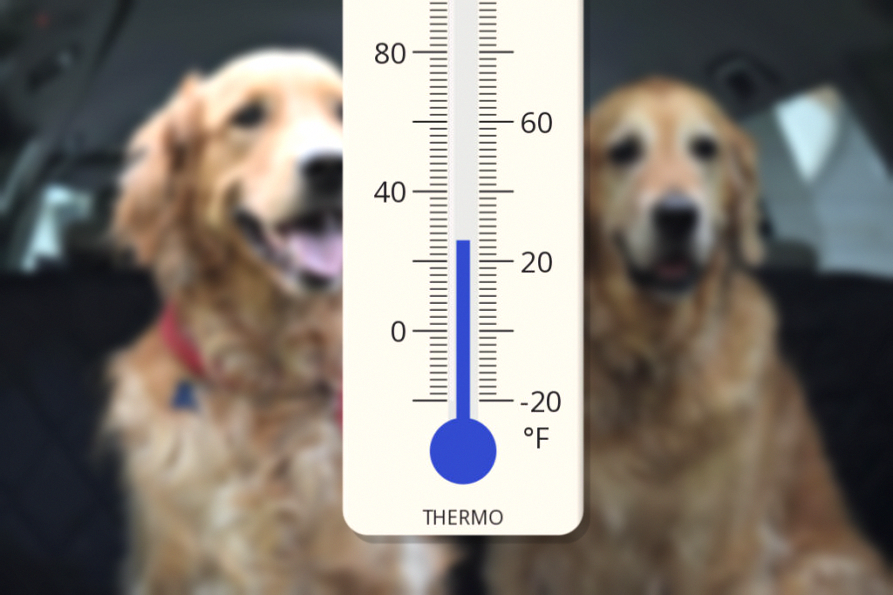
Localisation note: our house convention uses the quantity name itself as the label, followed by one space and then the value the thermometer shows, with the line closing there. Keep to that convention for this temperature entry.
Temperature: 26 °F
